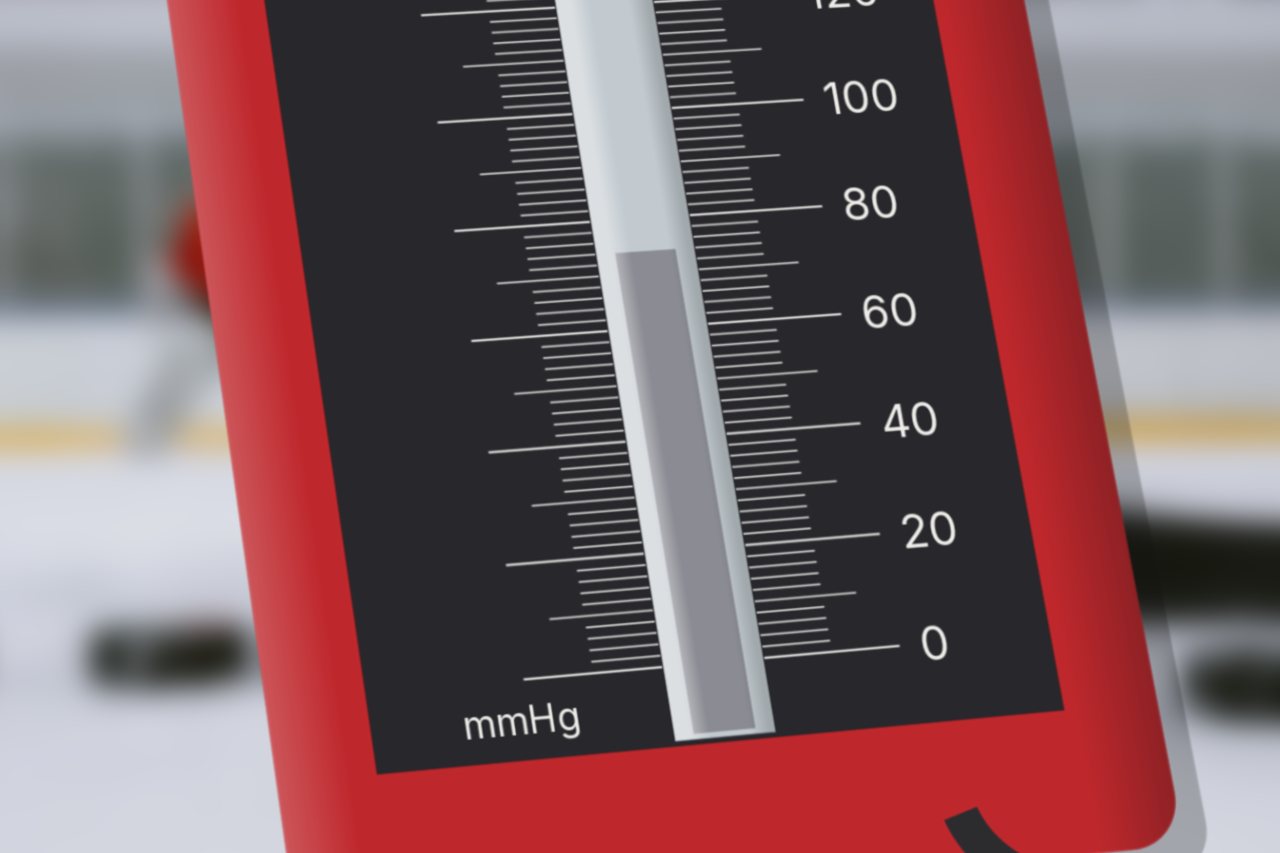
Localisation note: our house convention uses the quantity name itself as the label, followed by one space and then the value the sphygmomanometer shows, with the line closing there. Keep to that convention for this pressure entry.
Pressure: 74 mmHg
